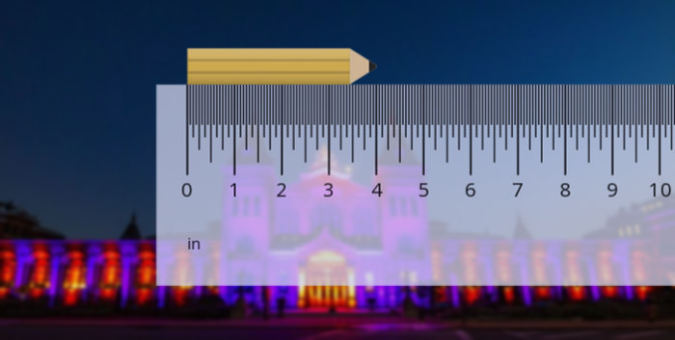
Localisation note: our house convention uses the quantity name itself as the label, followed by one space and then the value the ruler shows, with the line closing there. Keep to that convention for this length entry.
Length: 4 in
